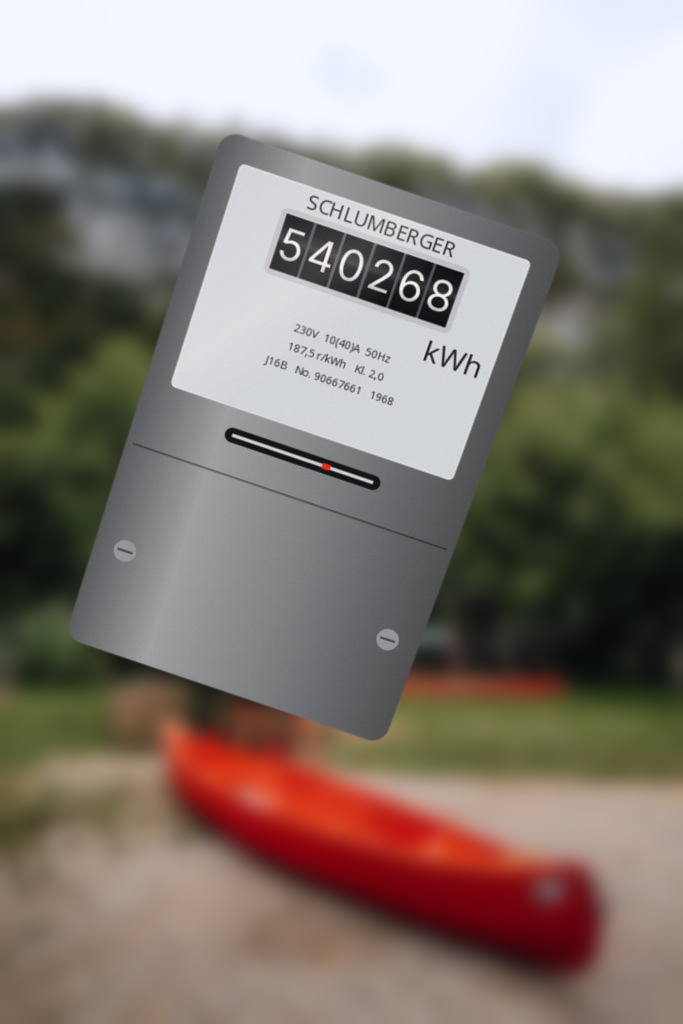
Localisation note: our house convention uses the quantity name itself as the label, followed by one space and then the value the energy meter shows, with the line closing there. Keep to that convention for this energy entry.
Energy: 540268 kWh
